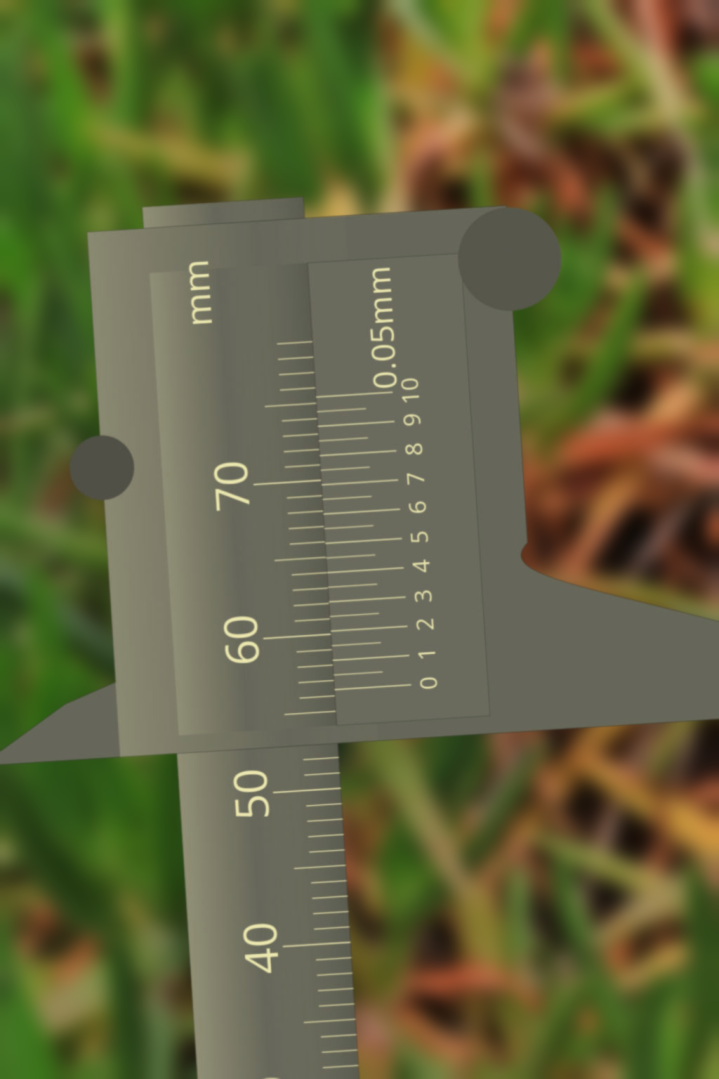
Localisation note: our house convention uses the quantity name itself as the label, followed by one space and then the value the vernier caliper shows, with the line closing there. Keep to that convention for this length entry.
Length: 56.4 mm
